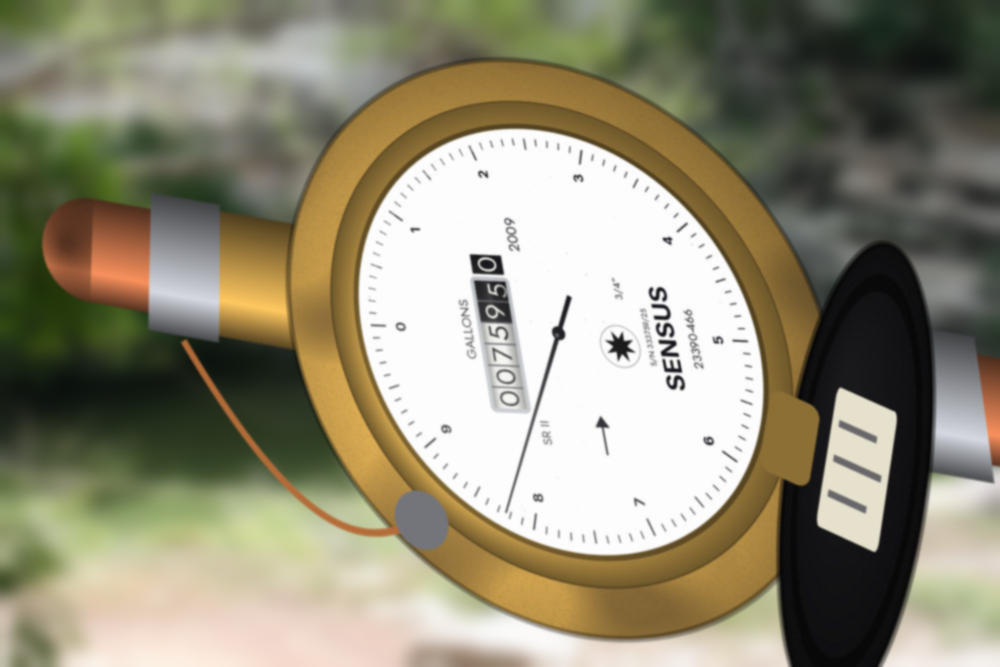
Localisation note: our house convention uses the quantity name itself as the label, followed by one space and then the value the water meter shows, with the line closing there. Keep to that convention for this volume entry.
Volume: 75948.2 gal
